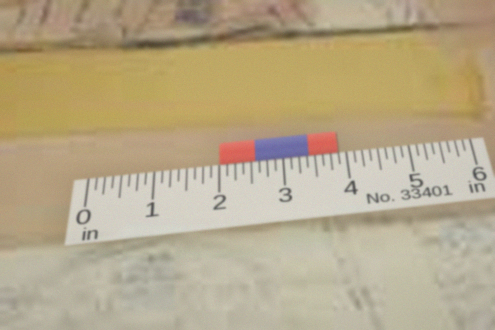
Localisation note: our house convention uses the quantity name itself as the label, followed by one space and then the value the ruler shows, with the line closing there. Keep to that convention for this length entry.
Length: 1.875 in
